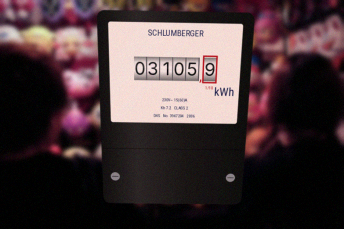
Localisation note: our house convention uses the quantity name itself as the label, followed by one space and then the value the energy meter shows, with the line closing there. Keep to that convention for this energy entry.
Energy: 3105.9 kWh
